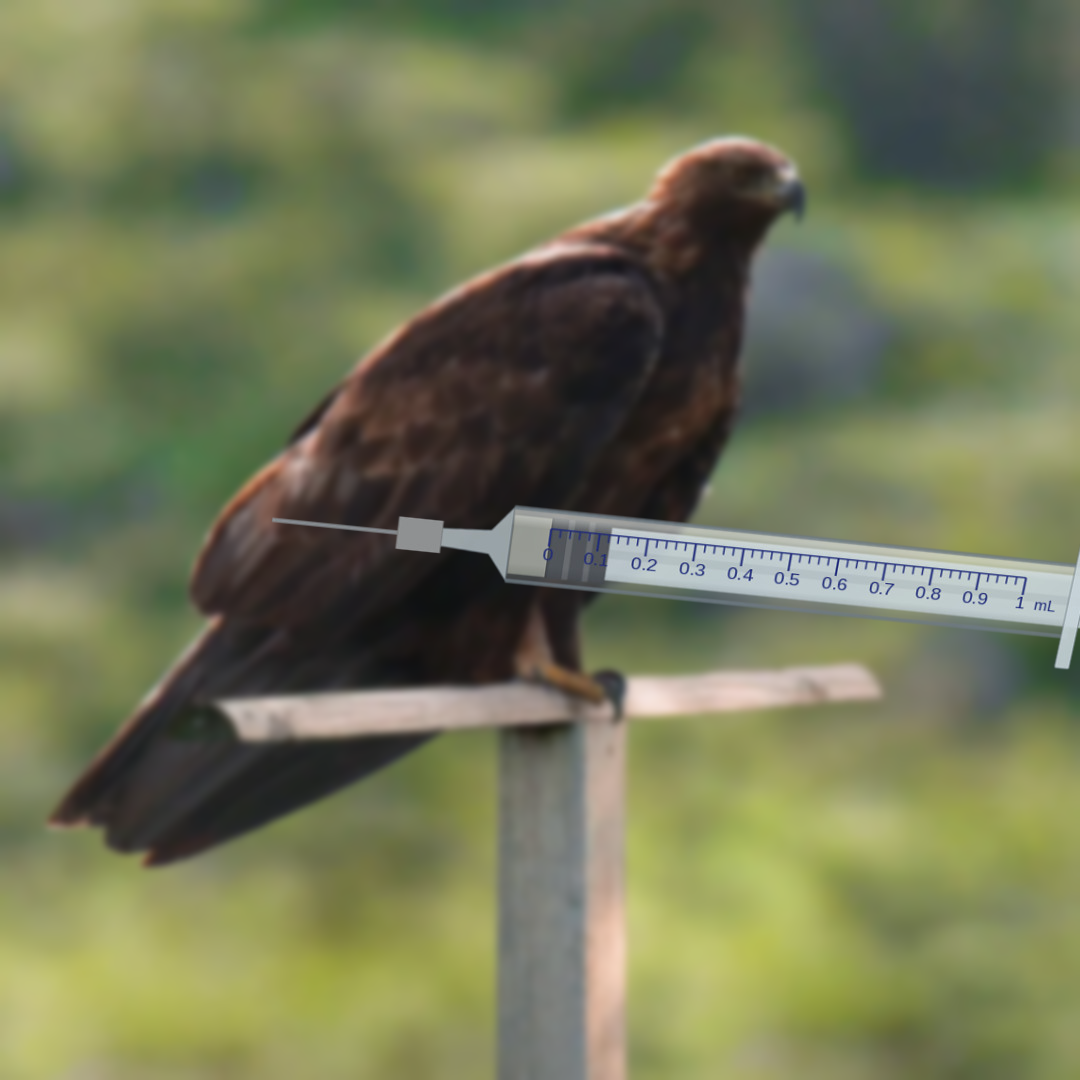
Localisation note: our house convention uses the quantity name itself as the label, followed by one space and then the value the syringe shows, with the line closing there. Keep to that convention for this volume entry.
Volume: 0 mL
